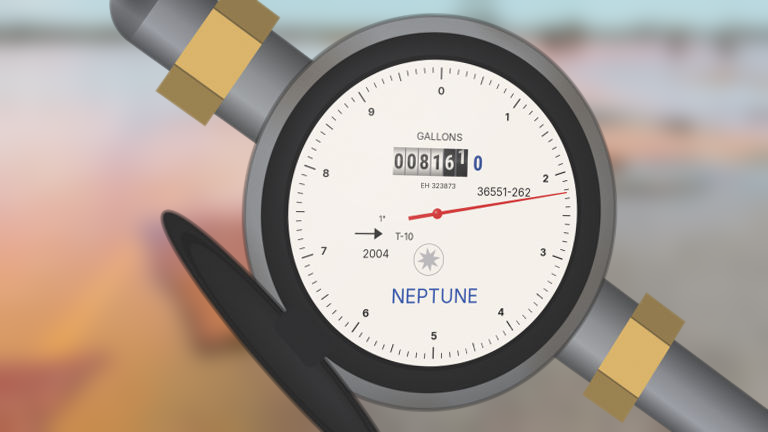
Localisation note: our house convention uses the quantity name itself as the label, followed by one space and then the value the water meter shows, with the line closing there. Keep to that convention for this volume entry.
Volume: 81612.2 gal
